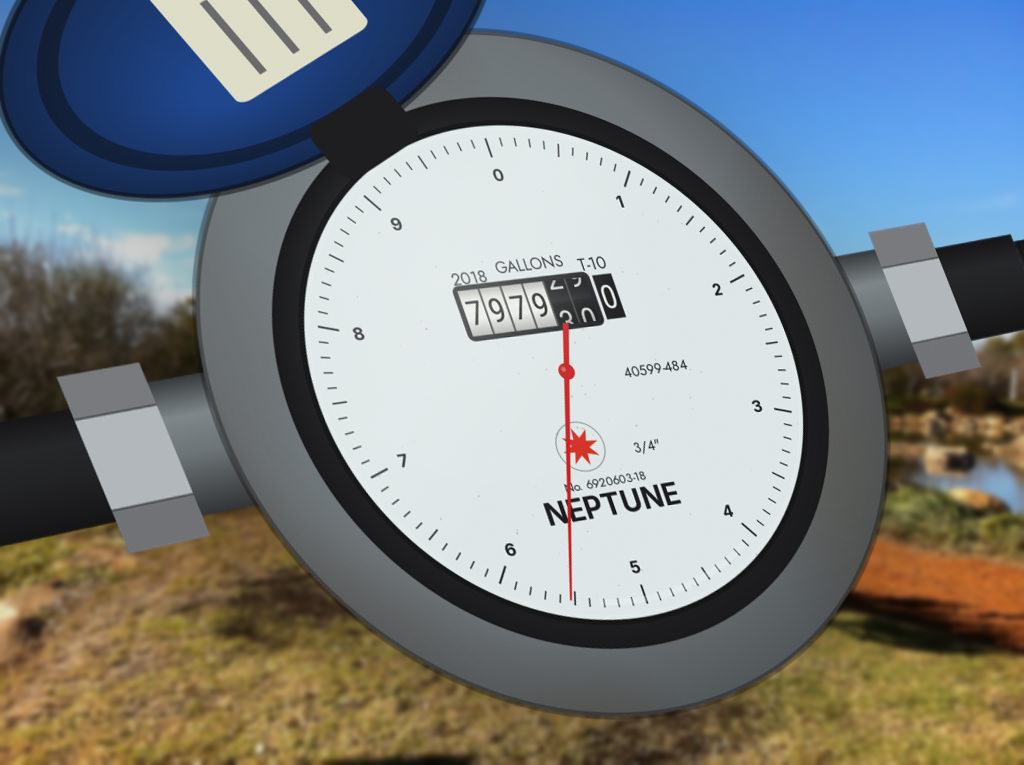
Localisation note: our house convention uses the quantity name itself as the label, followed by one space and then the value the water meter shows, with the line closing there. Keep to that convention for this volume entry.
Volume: 7979295.5 gal
